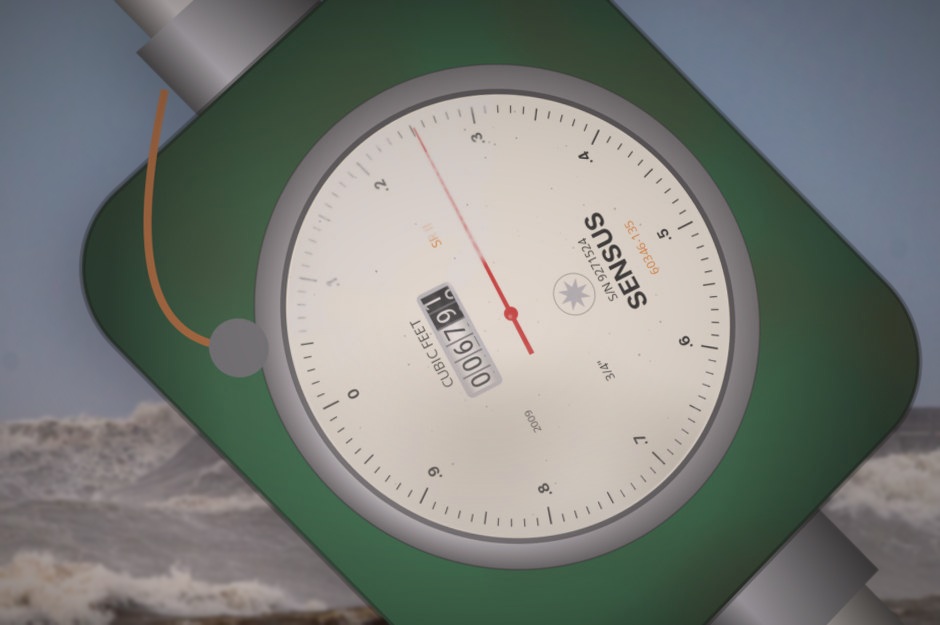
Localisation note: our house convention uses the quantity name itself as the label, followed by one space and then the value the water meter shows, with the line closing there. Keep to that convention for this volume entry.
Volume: 6791.25 ft³
